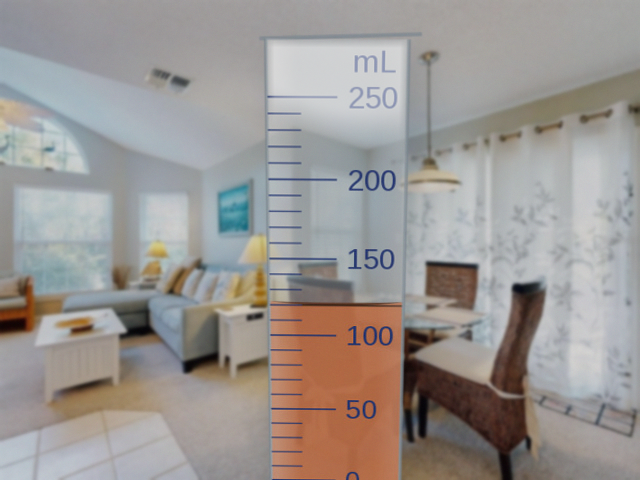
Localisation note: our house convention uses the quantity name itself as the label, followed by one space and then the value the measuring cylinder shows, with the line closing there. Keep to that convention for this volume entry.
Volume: 120 mL
